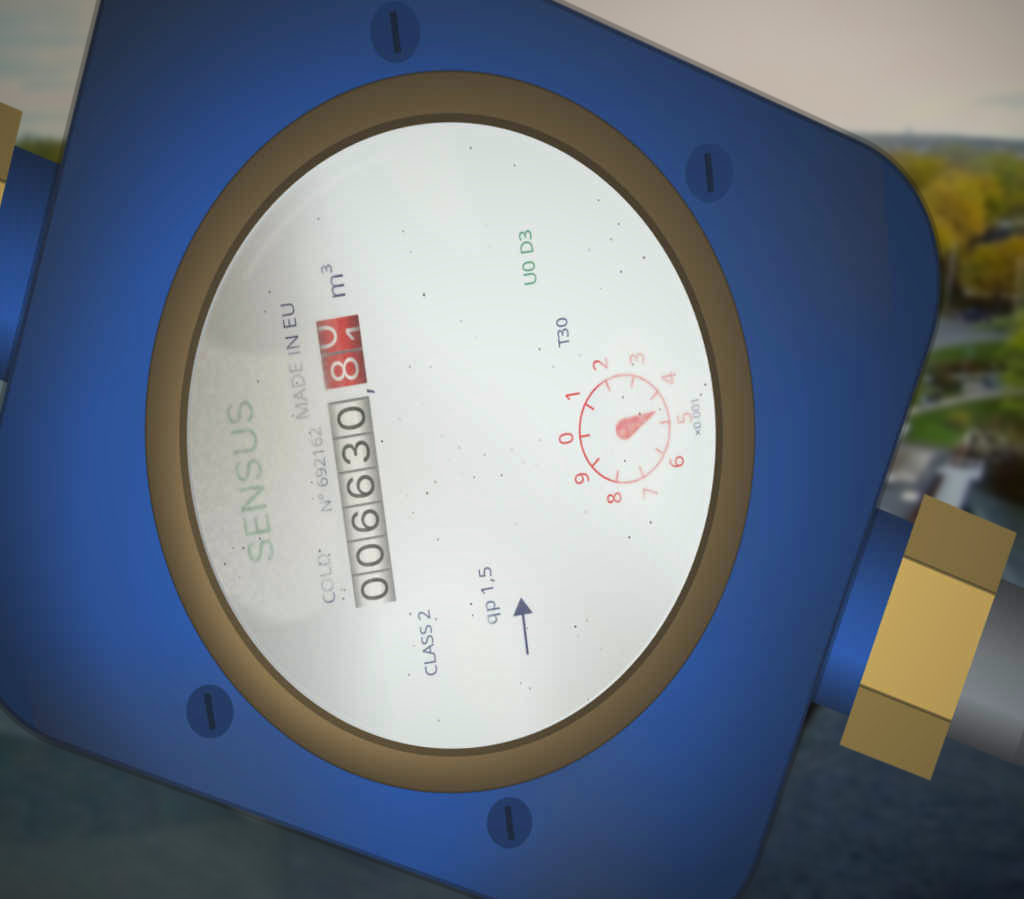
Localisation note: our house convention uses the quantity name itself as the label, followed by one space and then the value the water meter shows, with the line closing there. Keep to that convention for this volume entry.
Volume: 6630.804 m³
